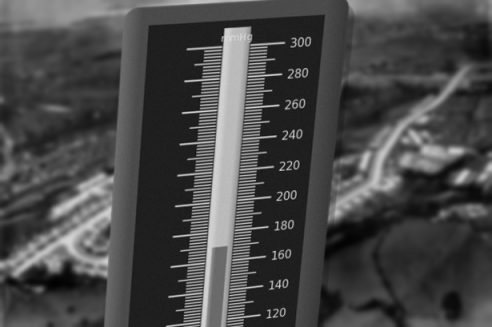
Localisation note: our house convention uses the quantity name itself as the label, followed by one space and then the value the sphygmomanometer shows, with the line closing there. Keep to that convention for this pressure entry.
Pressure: 170 mmHg
